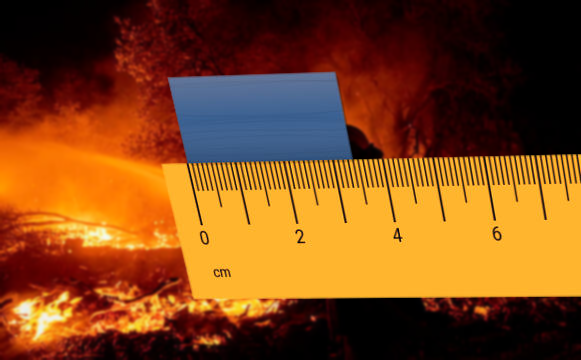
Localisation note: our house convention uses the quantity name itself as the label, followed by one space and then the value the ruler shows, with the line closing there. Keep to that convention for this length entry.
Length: 3.4 cm
